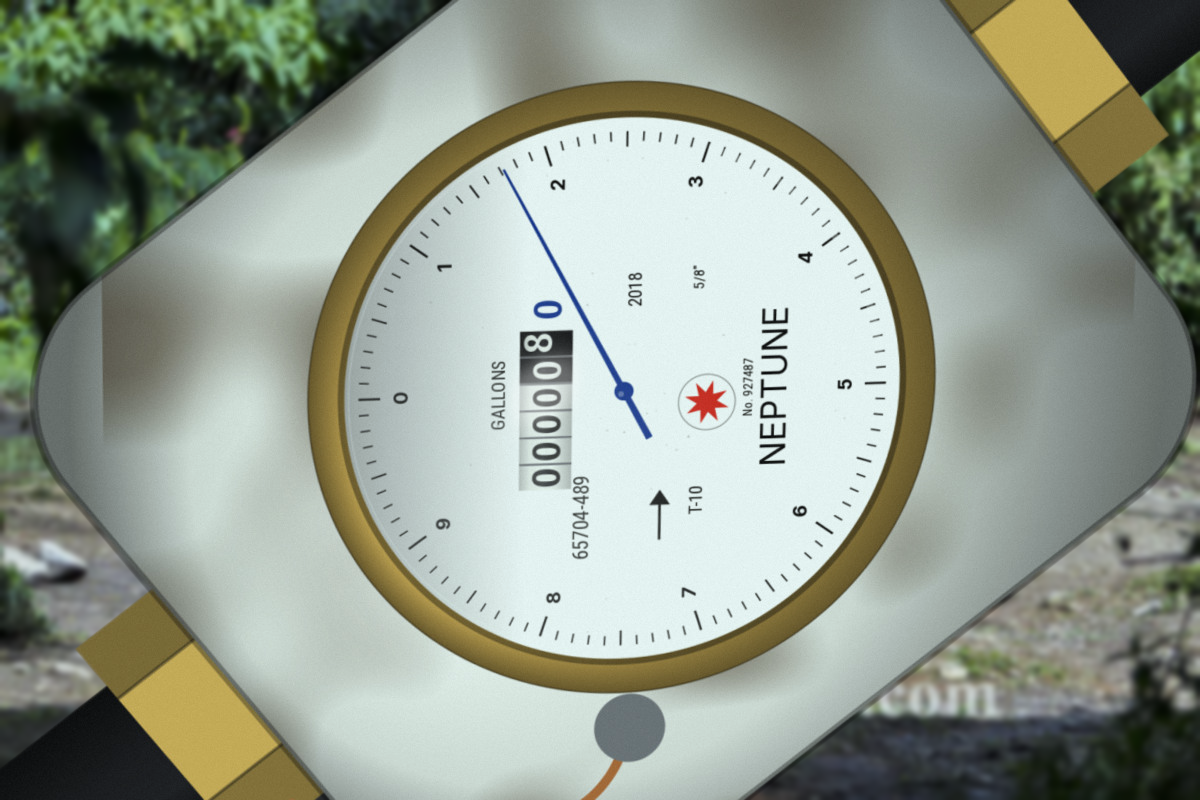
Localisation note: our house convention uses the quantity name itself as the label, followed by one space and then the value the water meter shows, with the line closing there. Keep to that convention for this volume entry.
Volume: 81.7 gal
